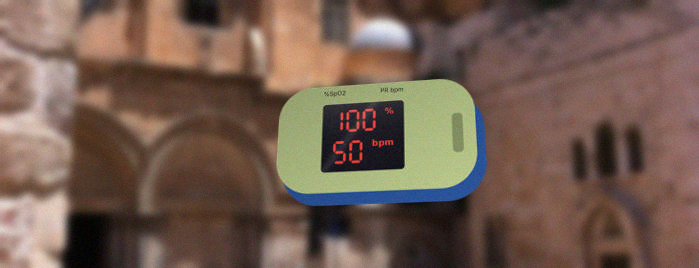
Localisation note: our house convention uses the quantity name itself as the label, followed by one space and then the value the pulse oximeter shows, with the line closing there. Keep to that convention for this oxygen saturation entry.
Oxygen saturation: 100 %
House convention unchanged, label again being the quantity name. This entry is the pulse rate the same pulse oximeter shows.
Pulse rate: 50 bpm
